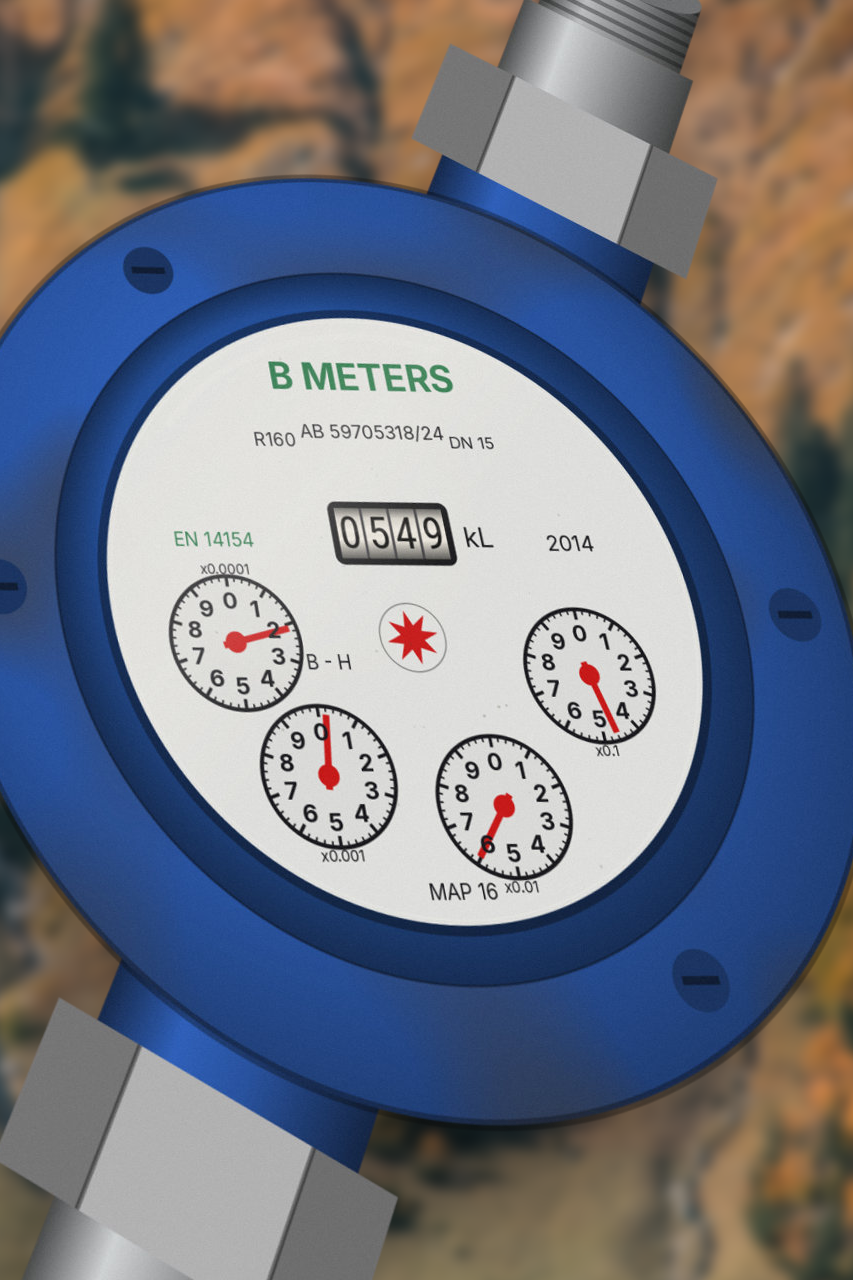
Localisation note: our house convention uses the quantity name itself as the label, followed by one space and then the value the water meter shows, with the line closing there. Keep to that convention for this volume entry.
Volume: 549.4602 kL
